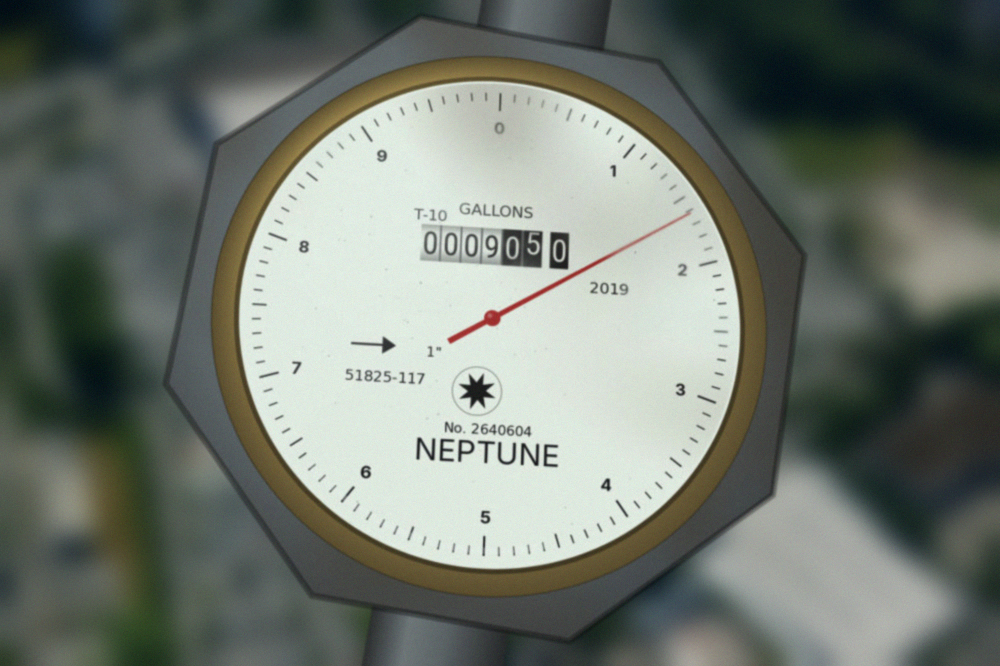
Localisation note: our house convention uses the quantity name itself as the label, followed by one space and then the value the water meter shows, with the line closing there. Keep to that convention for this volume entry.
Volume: 9051.6 gal
